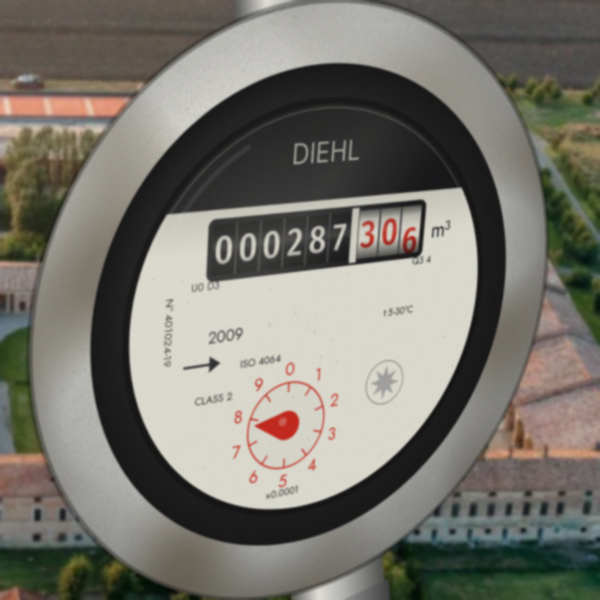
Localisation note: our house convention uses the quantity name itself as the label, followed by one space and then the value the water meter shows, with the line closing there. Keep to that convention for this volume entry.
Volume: 287.3057 m³
